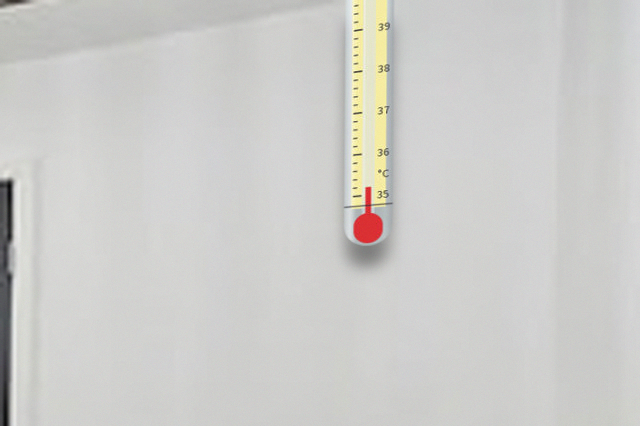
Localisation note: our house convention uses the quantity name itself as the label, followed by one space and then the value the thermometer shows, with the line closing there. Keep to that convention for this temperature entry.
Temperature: 35.2 °C
